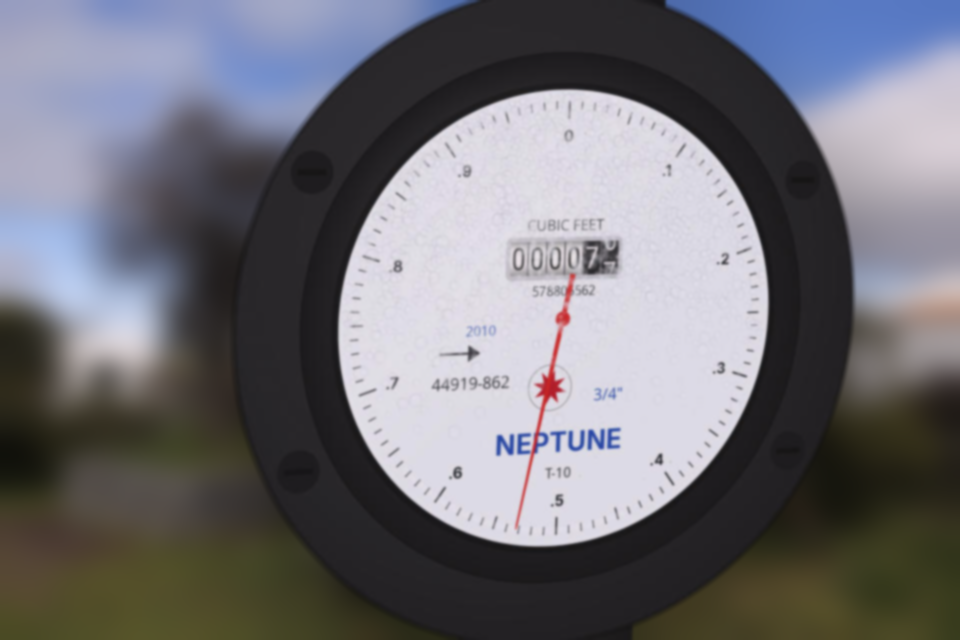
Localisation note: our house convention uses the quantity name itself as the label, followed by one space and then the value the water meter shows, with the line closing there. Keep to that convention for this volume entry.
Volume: 76.53 ft³
